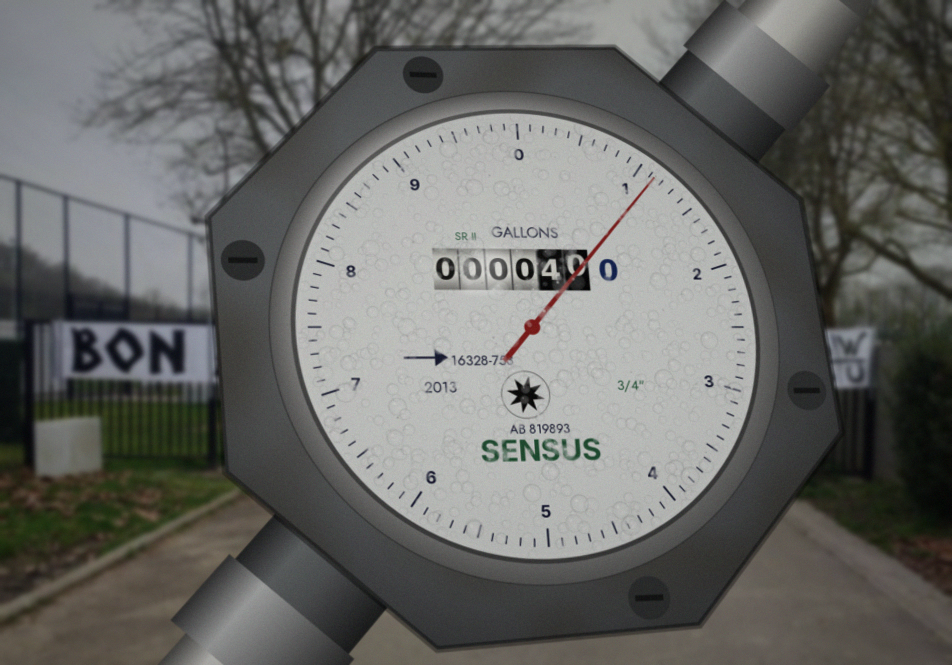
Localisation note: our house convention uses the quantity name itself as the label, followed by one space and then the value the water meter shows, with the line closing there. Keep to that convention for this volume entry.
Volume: 401.1 gal
